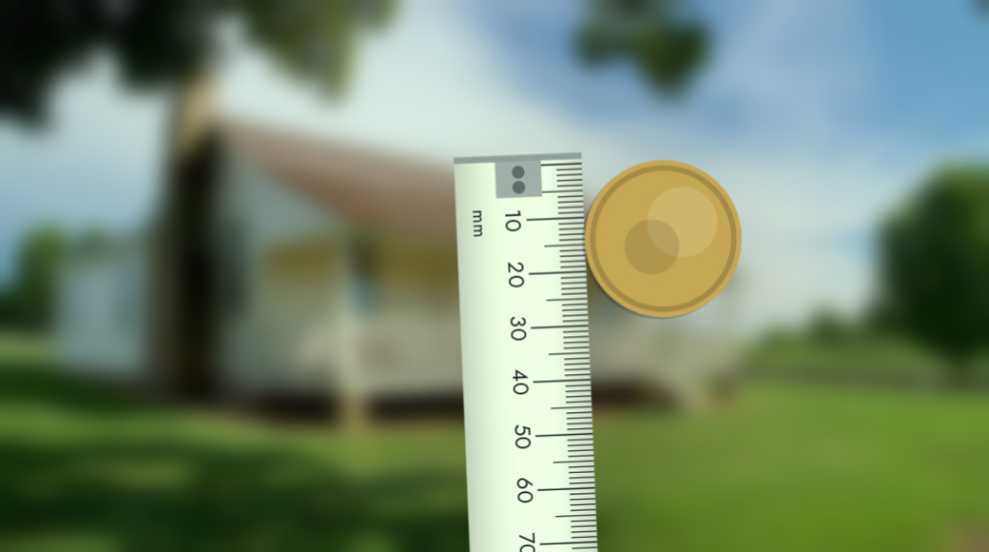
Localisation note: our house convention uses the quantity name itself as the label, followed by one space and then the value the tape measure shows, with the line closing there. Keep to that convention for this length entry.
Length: 29 mm
